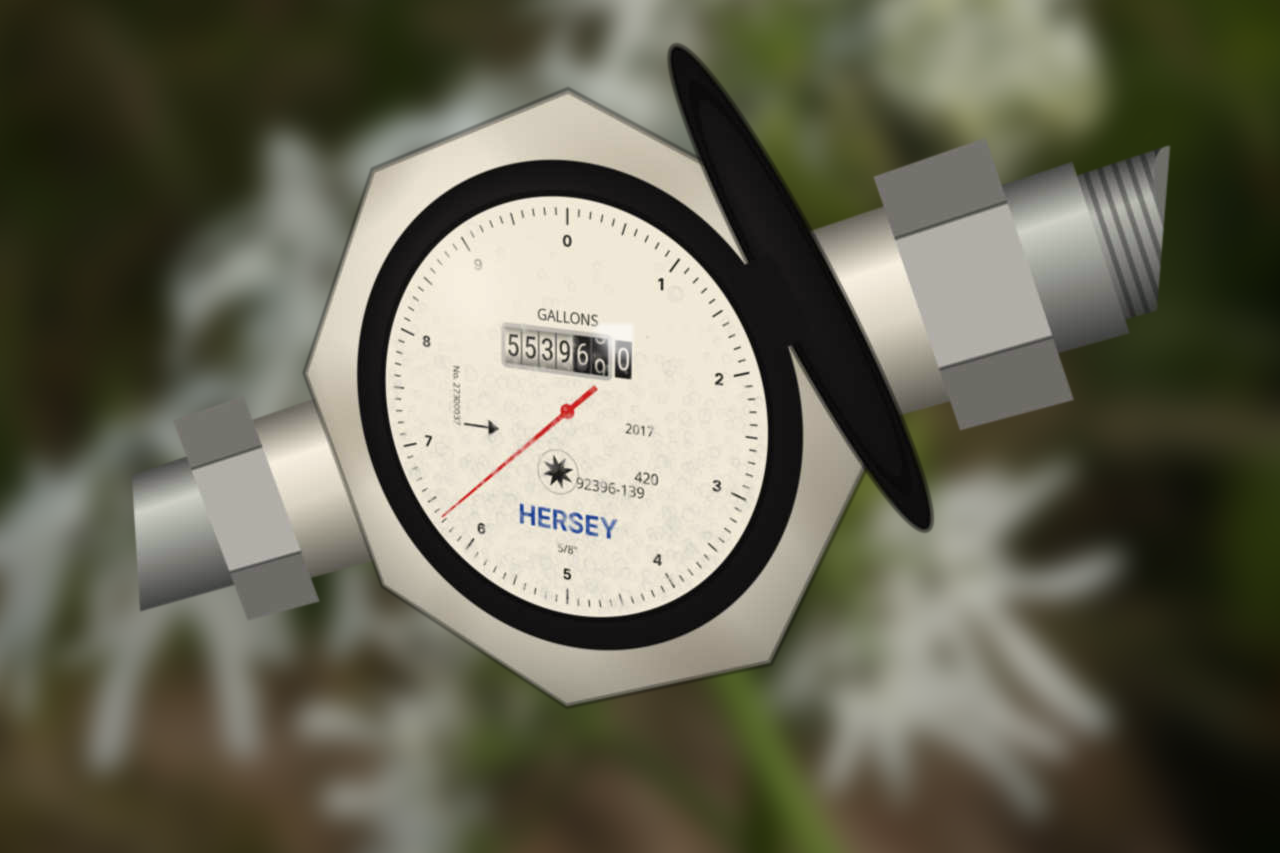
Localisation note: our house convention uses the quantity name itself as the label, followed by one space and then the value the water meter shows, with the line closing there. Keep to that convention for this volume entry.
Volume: 5539686.3 gal
